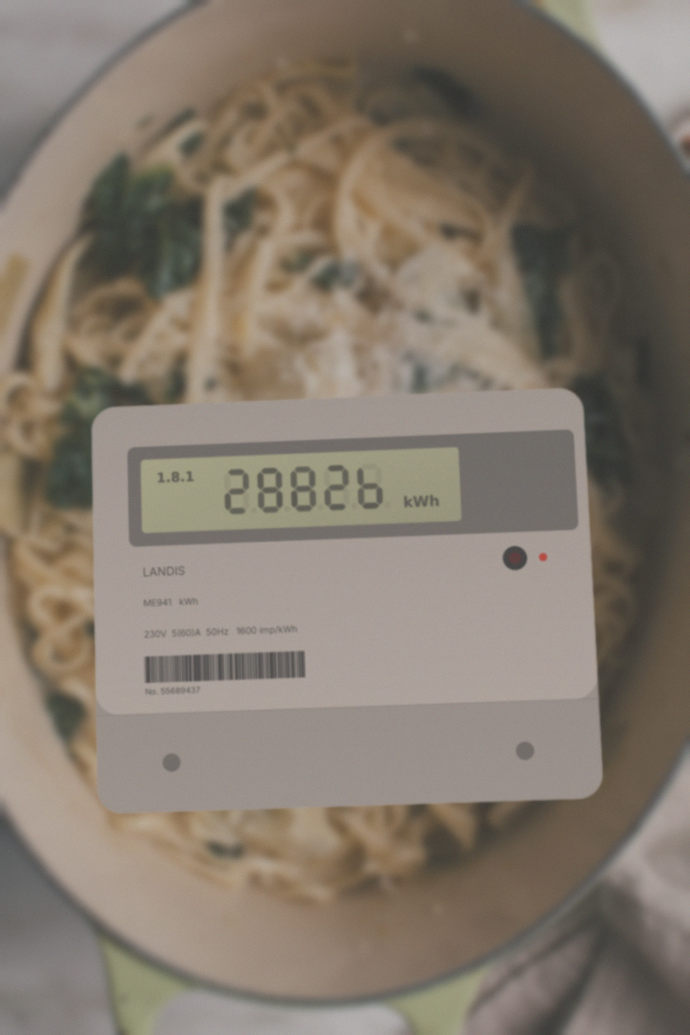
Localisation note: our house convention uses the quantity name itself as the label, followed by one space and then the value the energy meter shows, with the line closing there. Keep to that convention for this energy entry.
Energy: 28826 kWh
